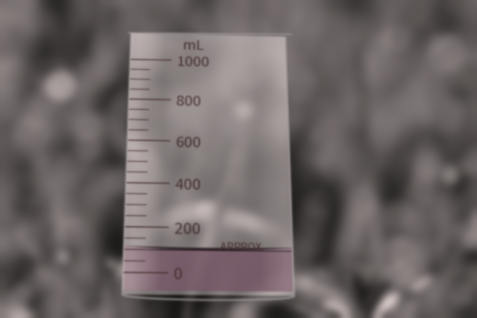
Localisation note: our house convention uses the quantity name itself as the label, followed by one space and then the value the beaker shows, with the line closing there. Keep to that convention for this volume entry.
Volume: 100 mL
